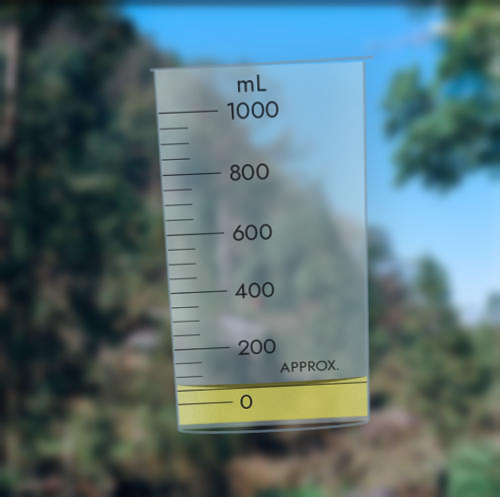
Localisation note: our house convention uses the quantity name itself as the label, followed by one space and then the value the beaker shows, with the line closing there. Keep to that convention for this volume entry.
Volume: 50 mL
